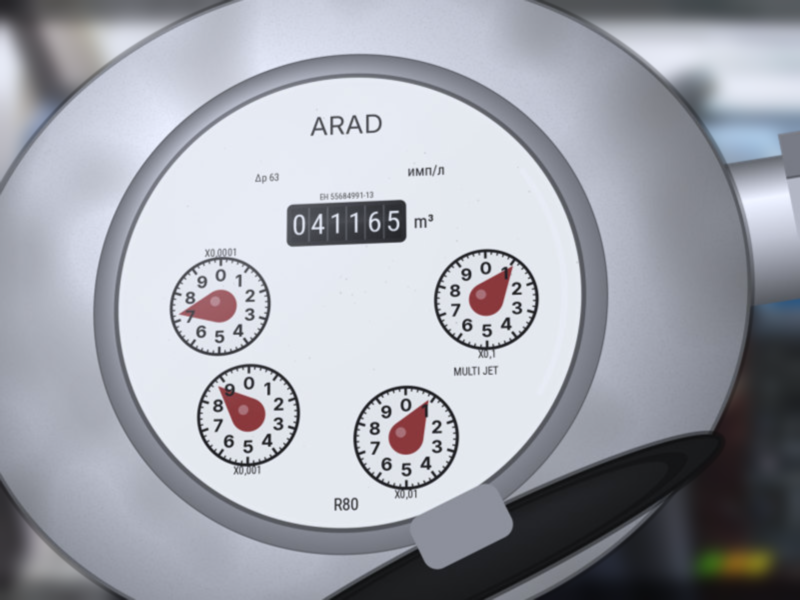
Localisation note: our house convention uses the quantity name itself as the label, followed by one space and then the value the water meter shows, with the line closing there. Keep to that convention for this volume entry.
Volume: 41165.1087 m³
